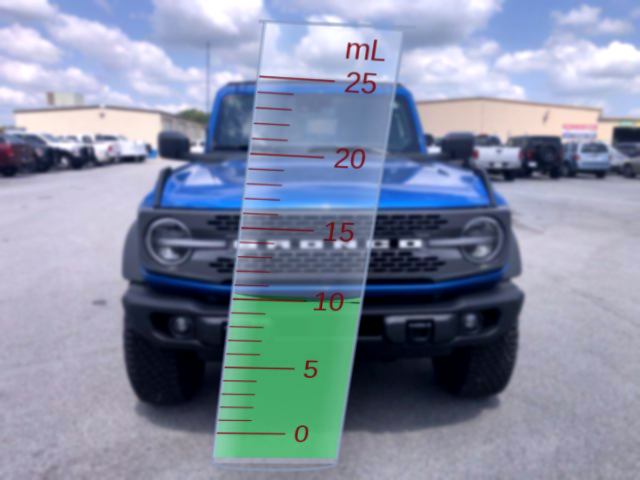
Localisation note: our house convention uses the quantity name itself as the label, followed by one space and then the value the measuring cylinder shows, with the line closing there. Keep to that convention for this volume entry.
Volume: 10 mL
